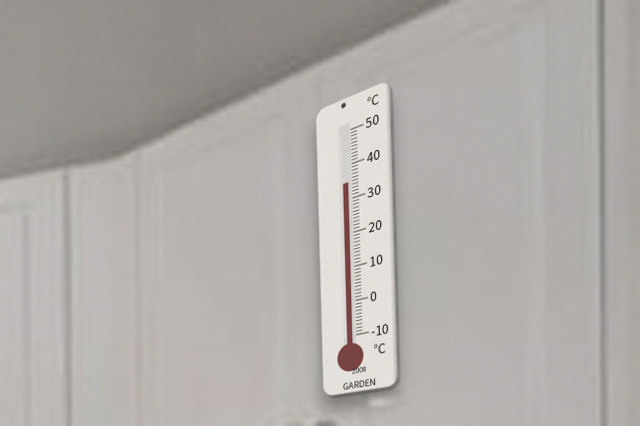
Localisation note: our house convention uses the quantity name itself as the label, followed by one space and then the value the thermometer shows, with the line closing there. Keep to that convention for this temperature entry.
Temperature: 35 °C
